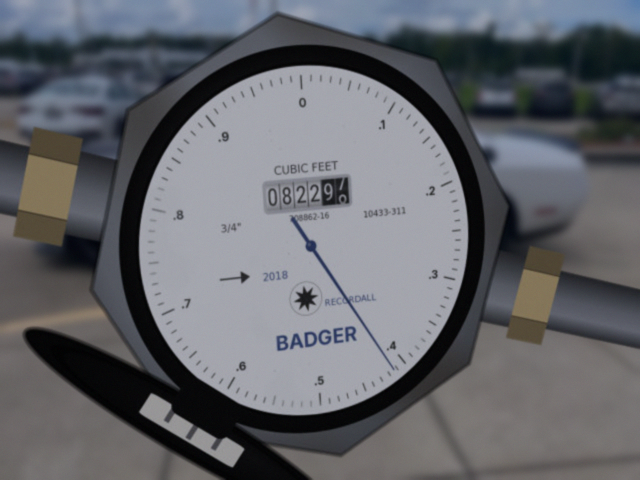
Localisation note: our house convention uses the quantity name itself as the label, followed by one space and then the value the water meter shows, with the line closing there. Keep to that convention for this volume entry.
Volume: 82297.41 ft³
